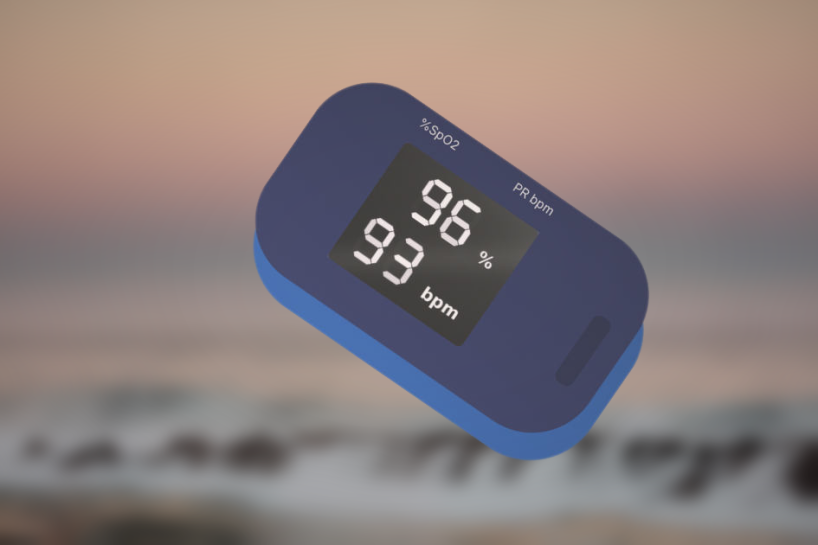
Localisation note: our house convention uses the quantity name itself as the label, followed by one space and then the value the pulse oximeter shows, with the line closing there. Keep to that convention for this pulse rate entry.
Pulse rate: 93 bpm
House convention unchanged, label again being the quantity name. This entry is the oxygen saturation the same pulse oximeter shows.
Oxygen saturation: 96 %
